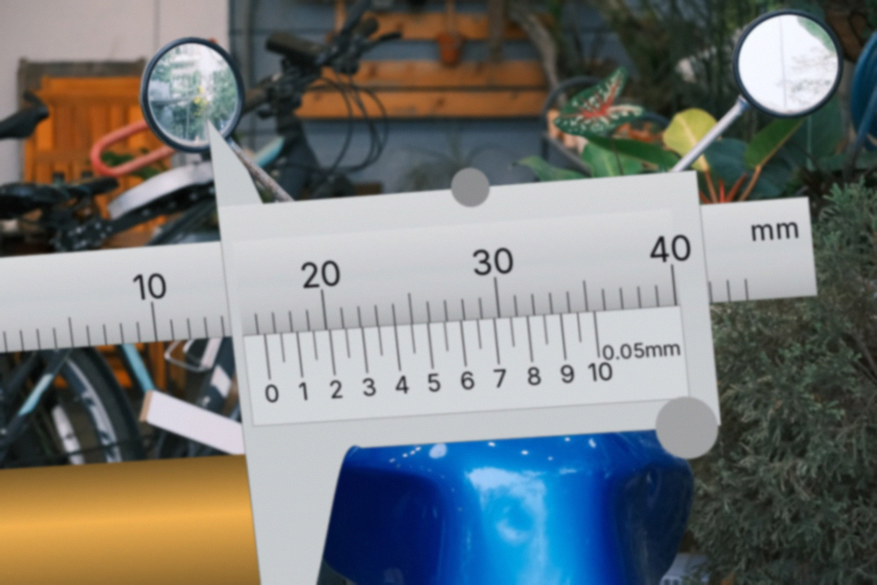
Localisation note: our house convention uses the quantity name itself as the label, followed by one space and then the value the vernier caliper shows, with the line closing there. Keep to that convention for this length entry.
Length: 16.4 mm
